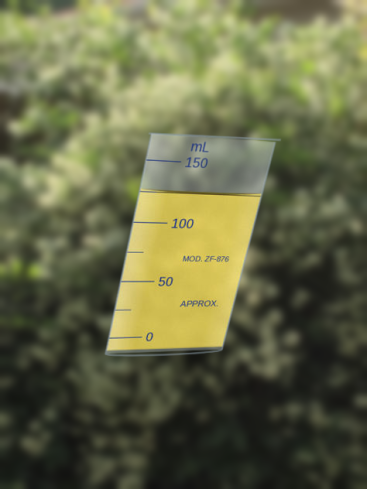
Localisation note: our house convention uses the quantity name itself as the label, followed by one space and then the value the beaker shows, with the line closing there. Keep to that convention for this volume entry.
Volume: 125 mL
